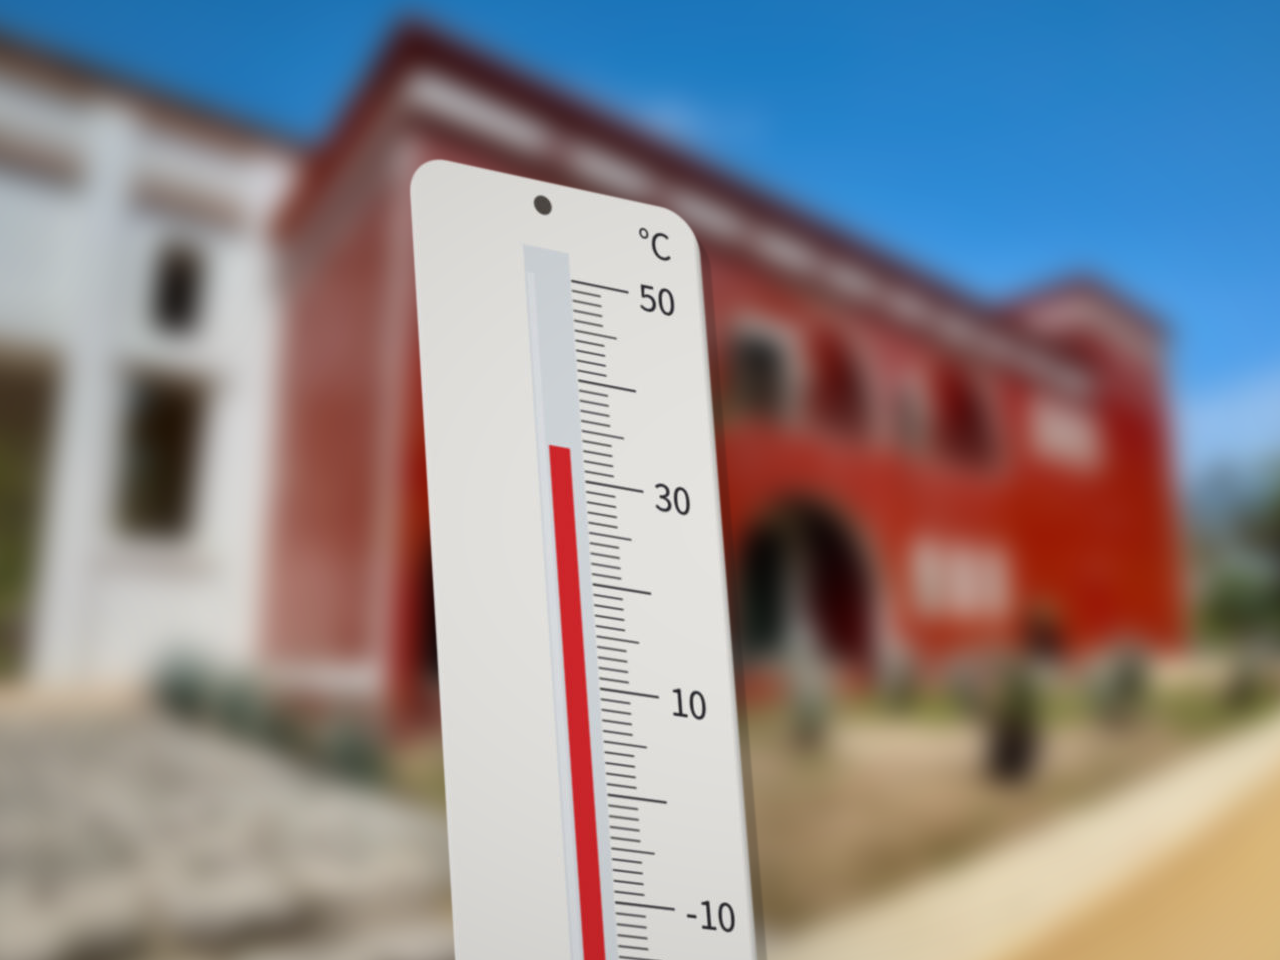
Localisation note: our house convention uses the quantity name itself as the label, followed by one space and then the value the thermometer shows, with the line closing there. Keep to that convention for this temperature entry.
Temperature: 33 °C
